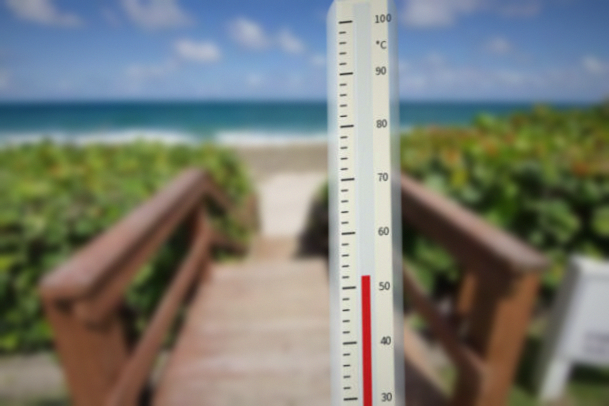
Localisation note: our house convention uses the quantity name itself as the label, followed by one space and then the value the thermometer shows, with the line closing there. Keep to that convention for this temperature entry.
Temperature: 52 °C
